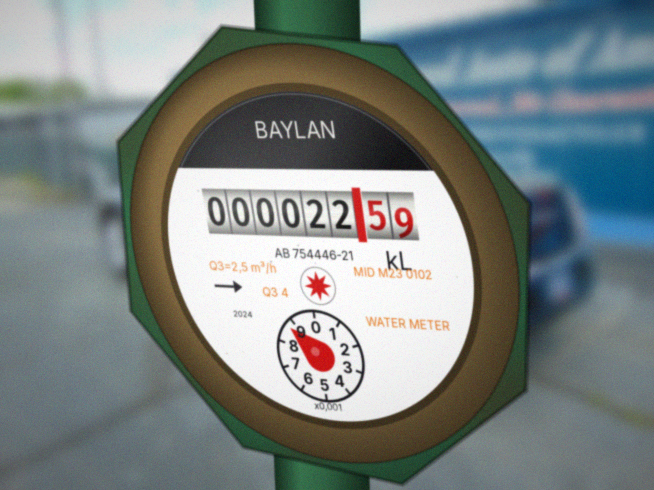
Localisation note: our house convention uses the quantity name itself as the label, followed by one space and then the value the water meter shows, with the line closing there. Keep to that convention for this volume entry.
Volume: 22.588 kL
